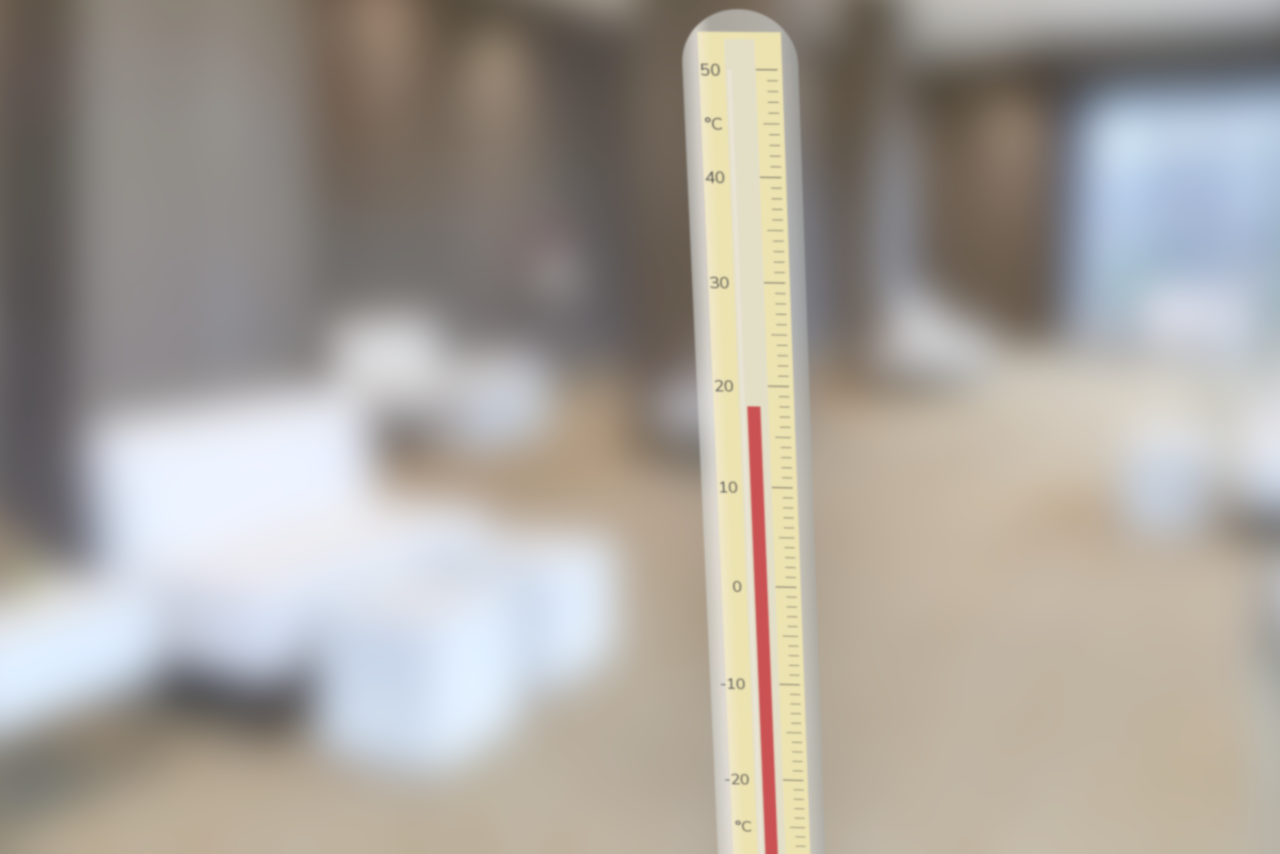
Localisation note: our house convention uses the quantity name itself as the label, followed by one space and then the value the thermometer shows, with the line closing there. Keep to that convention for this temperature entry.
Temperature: 18 °C
